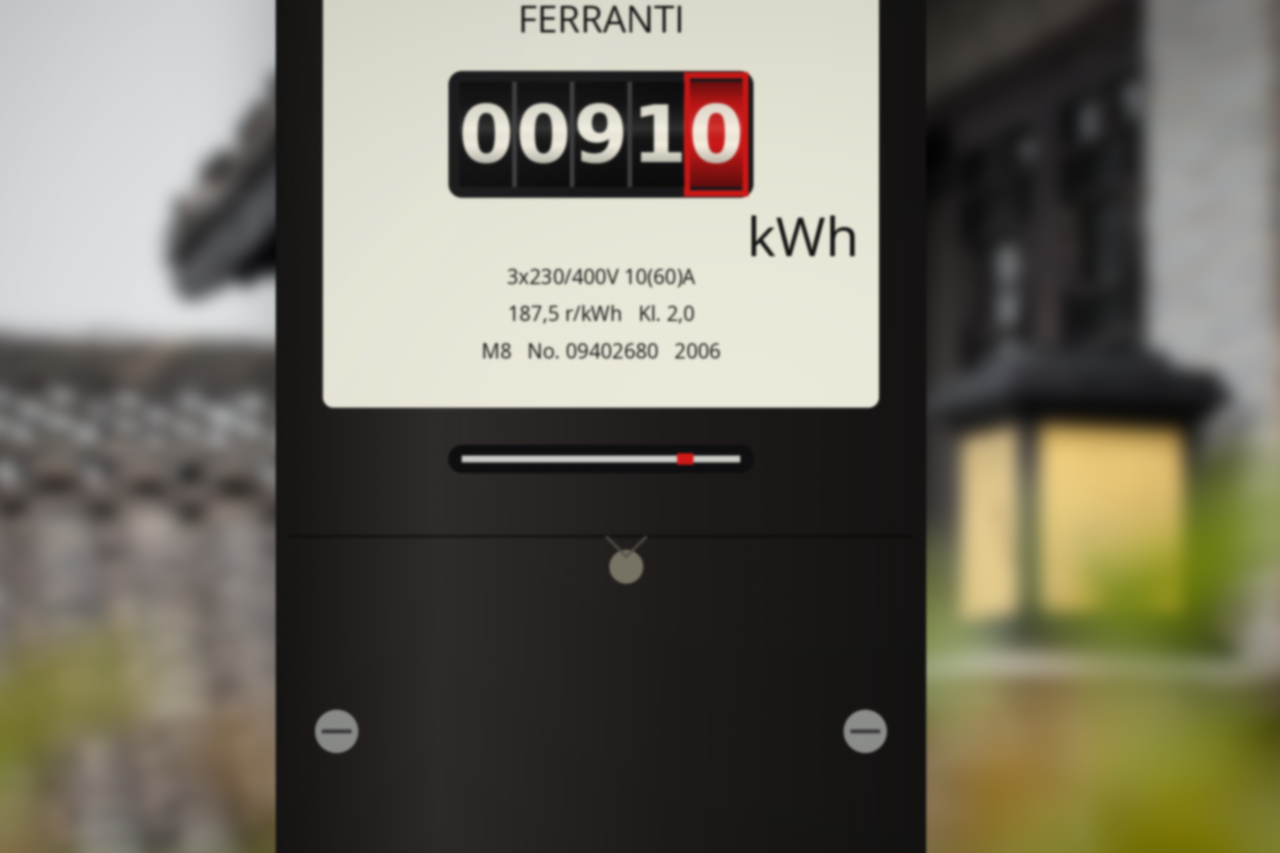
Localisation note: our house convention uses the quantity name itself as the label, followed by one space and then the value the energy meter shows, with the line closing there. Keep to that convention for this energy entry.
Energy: 91.0 kWh
